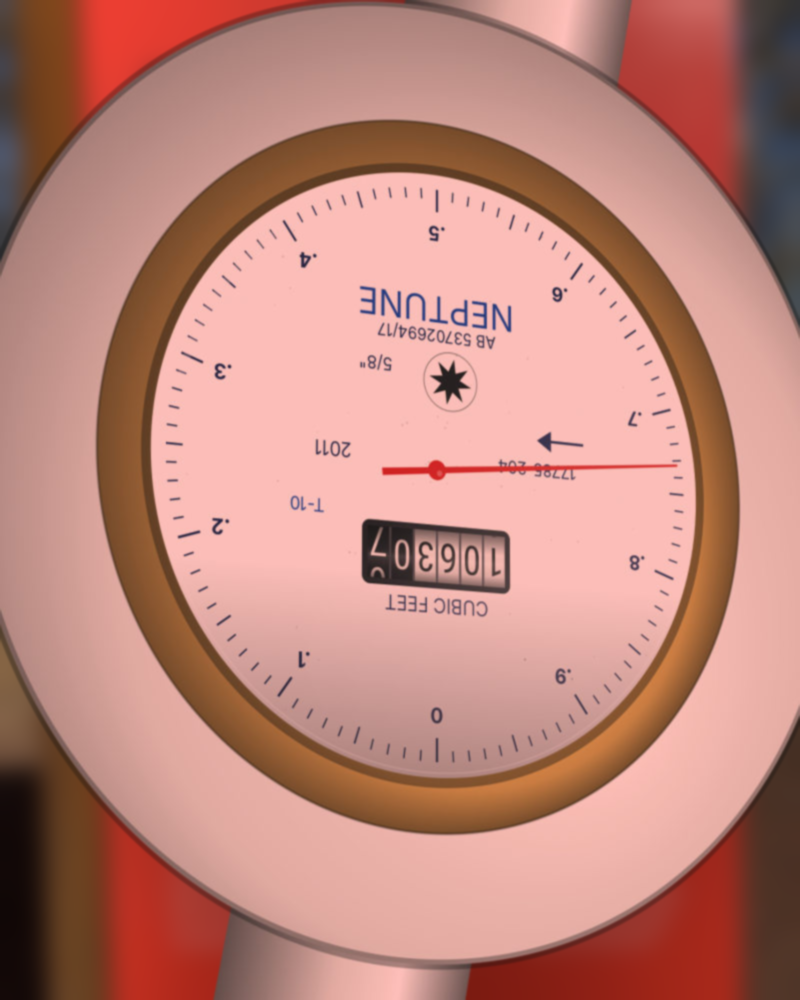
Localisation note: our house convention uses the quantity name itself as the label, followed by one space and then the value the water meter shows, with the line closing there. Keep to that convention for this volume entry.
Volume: 106306.73 ft³
